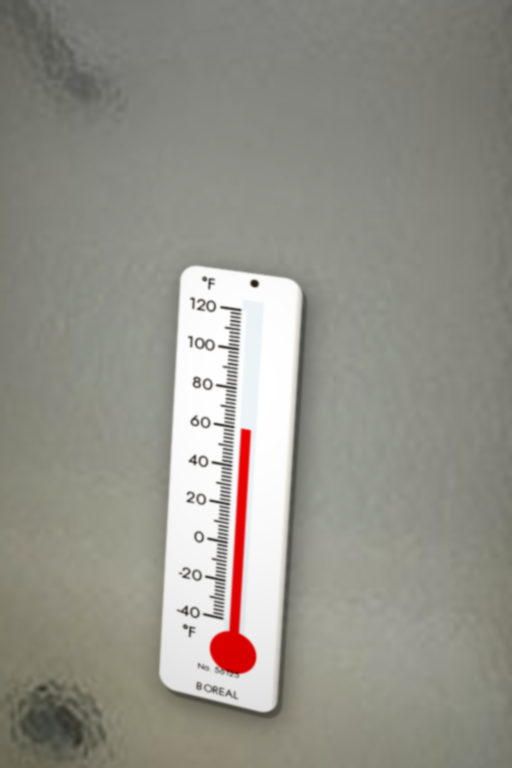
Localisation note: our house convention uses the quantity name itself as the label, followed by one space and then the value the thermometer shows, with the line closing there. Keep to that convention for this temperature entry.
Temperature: 60 °F
